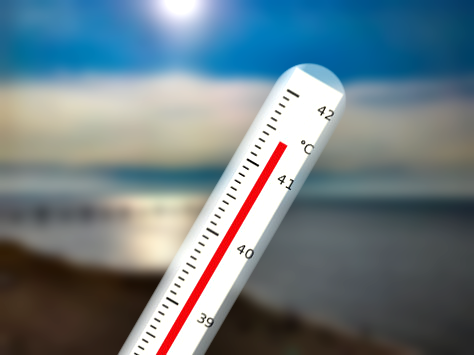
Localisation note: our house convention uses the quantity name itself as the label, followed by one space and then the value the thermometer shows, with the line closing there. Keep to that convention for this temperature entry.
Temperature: 41.4 °C
